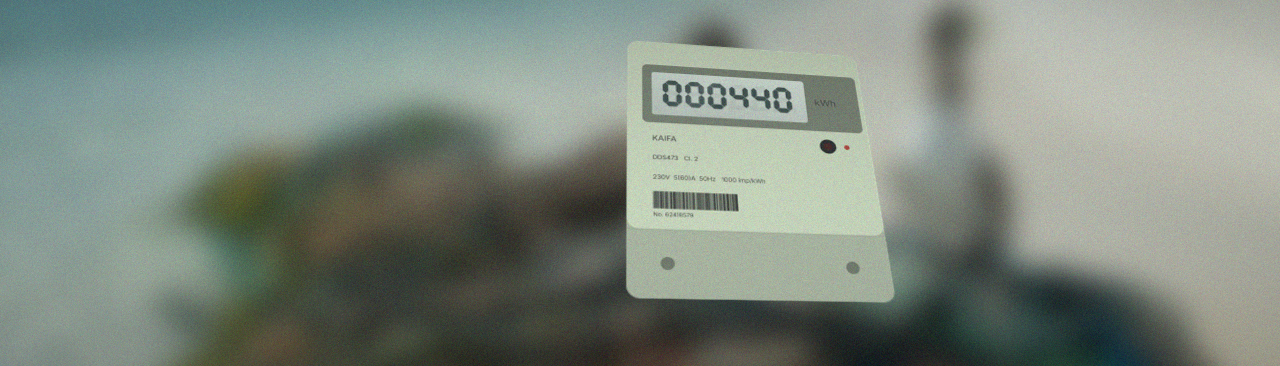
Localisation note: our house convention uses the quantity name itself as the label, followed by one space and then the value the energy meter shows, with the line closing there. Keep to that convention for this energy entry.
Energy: 440 kWh
